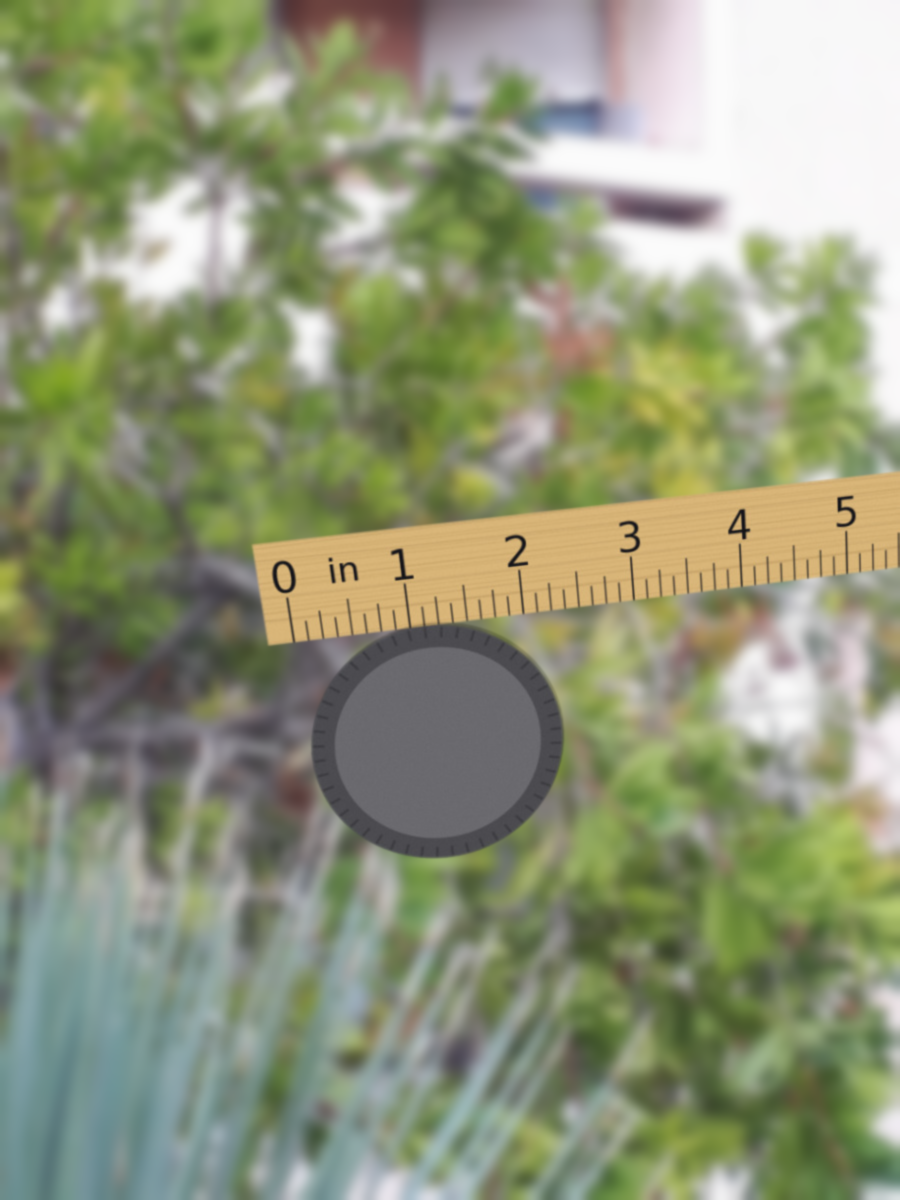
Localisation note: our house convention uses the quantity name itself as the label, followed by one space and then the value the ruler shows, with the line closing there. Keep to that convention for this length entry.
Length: 2.25 in
